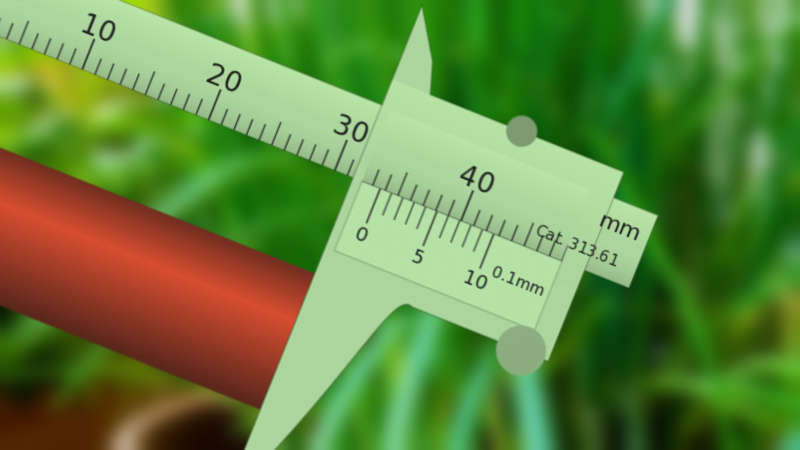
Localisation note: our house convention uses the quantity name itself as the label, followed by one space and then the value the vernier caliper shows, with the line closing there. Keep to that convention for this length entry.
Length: 33.6 mm
